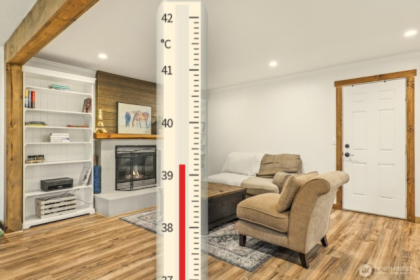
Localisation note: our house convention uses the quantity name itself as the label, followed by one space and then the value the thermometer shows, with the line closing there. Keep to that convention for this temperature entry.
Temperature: 39.2 °C
